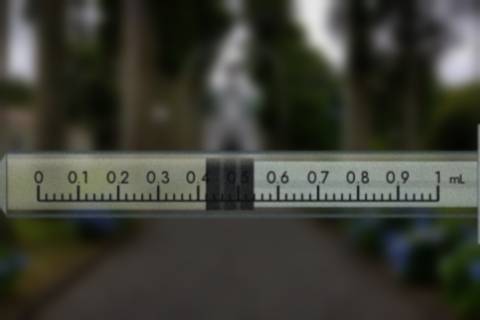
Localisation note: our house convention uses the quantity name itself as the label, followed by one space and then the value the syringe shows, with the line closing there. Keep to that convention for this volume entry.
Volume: 0.42 mL
